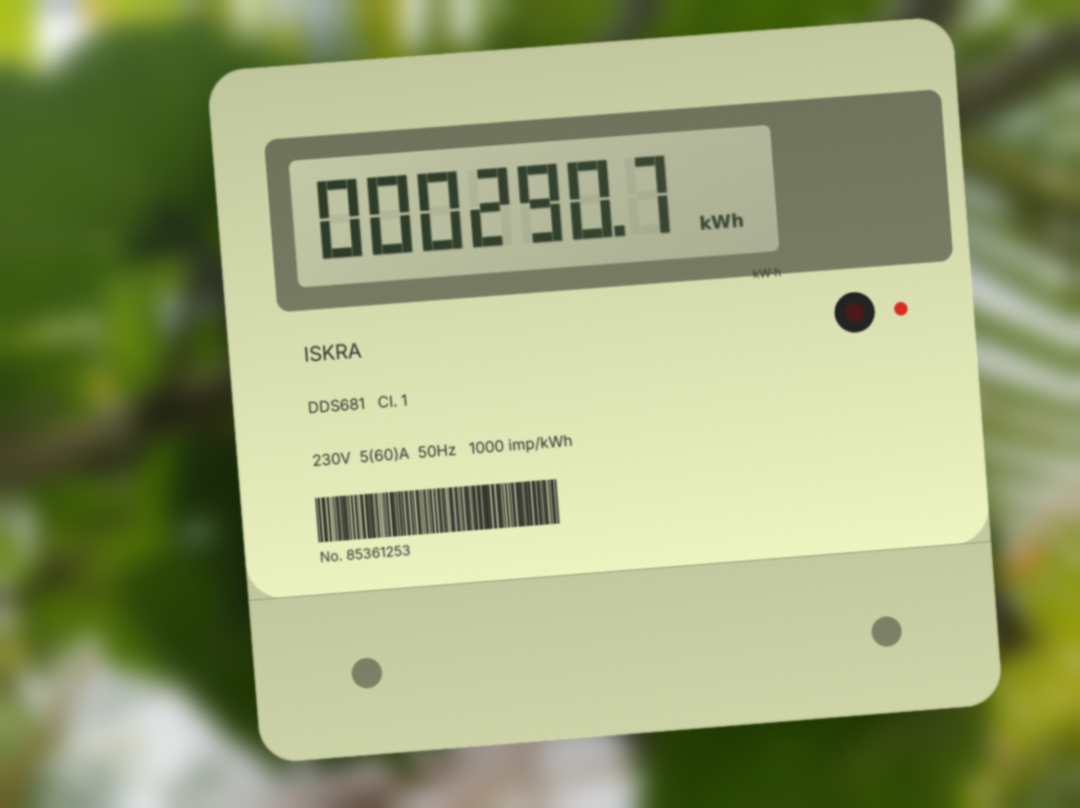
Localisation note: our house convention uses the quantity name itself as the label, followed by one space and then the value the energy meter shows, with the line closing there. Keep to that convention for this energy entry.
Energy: 290.7 kWh
